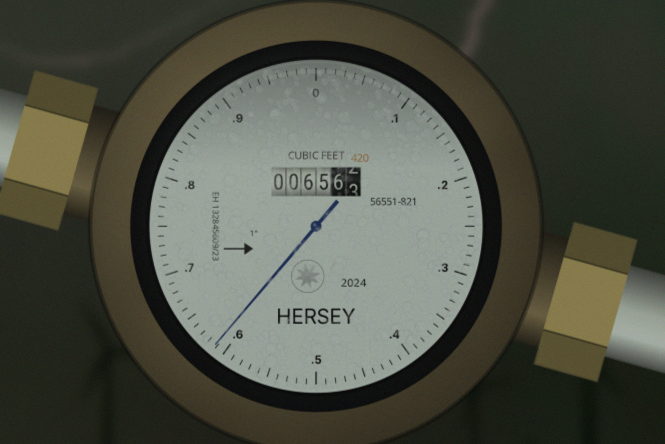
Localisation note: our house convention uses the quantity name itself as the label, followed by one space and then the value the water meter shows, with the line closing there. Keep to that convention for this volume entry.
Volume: 6562.61 ft³
